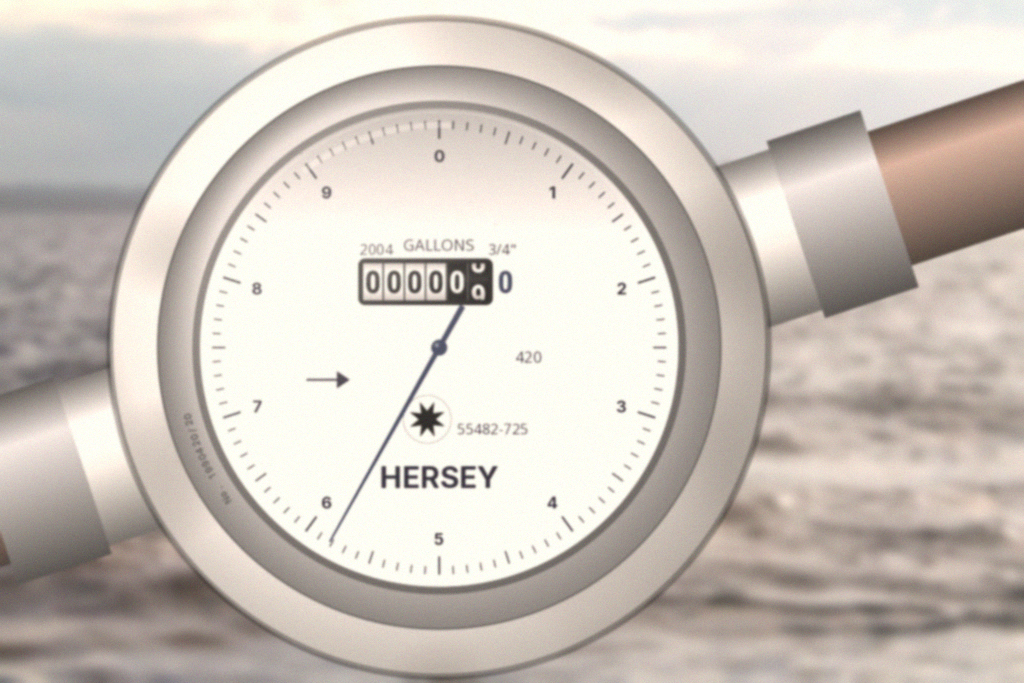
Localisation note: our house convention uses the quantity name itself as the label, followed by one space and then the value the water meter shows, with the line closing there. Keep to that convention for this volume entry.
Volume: 85.8 gal
